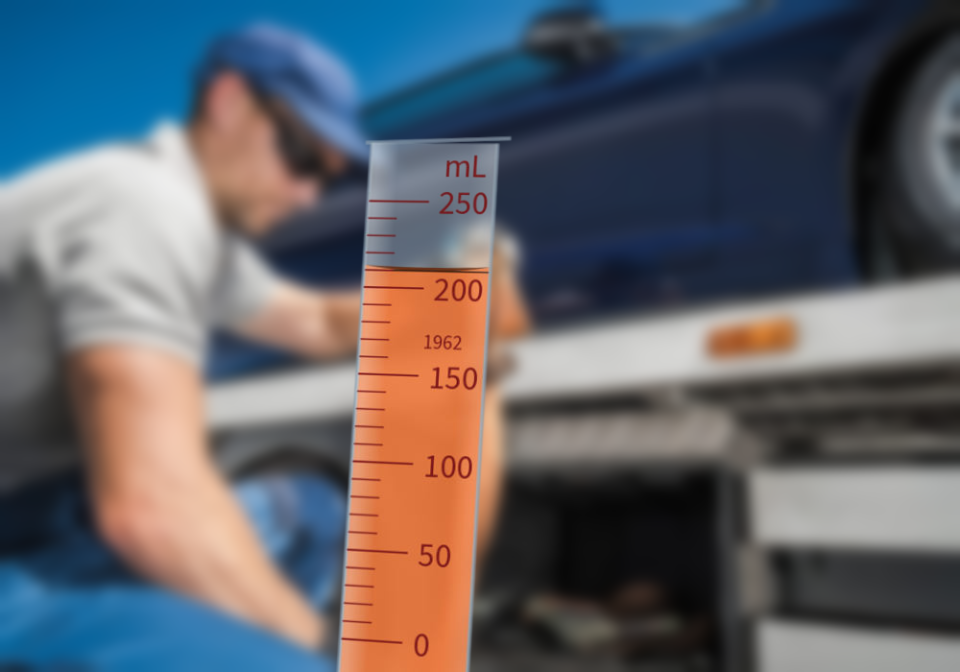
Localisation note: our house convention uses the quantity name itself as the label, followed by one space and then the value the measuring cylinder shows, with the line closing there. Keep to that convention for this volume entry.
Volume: 210 mL
